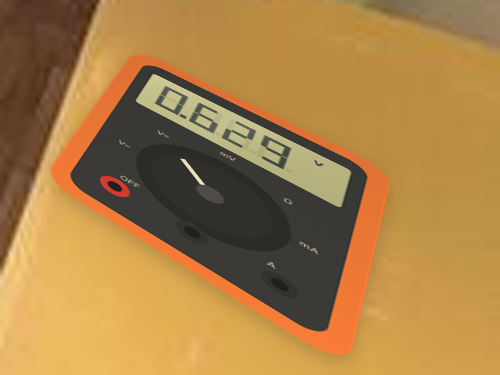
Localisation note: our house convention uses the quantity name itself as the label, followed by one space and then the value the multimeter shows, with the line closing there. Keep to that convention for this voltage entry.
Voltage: 0.629 V
